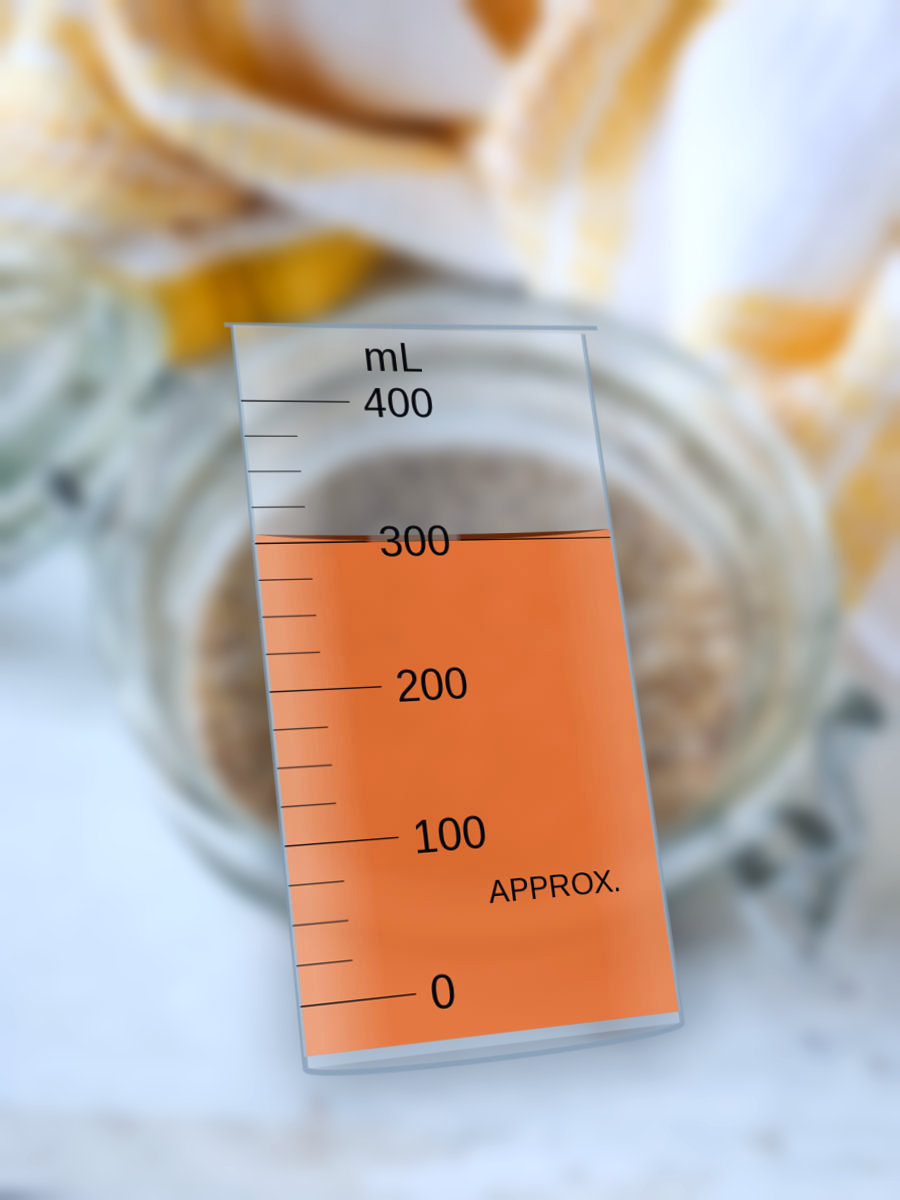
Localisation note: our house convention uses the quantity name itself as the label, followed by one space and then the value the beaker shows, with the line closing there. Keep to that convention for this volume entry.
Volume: 300 mL
